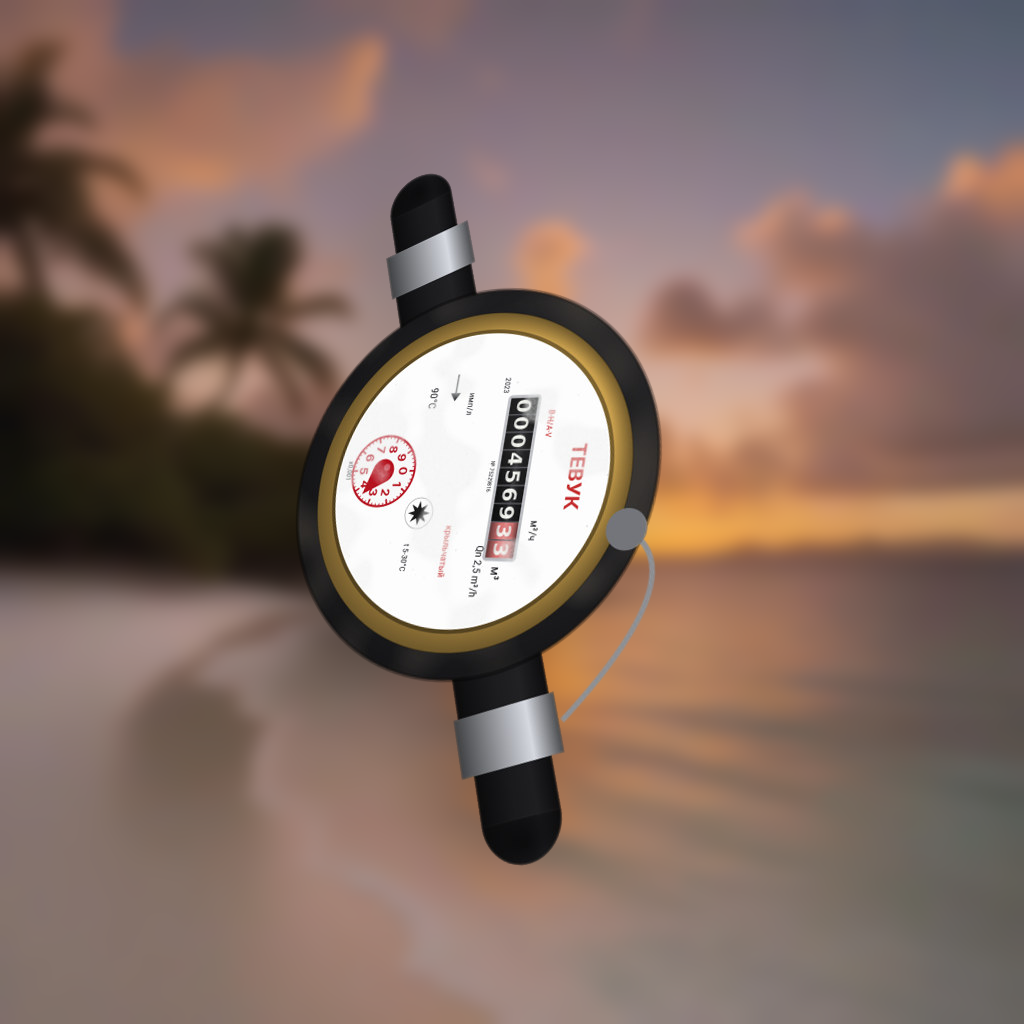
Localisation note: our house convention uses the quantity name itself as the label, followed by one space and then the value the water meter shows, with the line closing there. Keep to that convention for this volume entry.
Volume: 4569.333 m³
